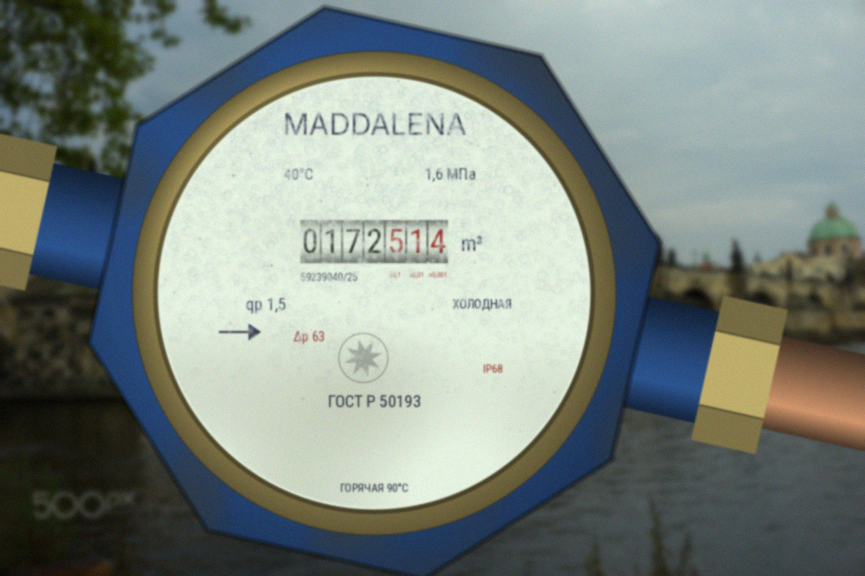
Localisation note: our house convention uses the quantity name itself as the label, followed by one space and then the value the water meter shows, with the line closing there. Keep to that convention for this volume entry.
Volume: 172.514 m³
